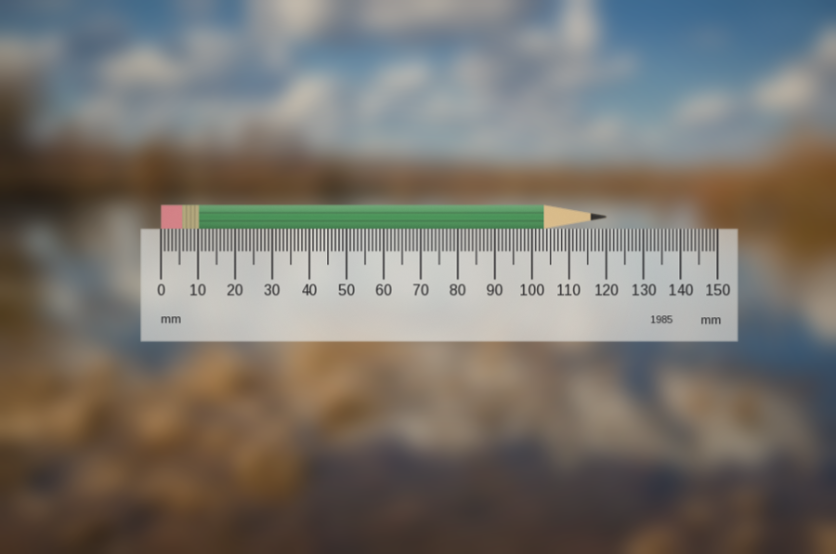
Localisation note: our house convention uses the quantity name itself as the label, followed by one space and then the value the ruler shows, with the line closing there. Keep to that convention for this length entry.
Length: 120 mm
